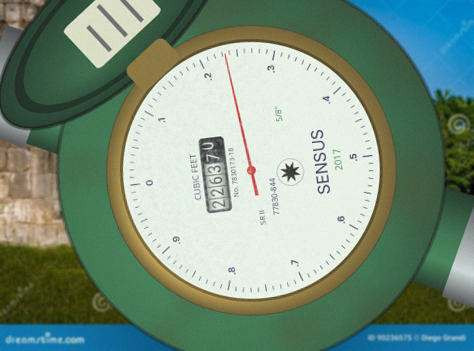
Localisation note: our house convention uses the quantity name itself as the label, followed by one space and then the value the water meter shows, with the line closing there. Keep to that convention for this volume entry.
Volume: 226370.23 ft³
